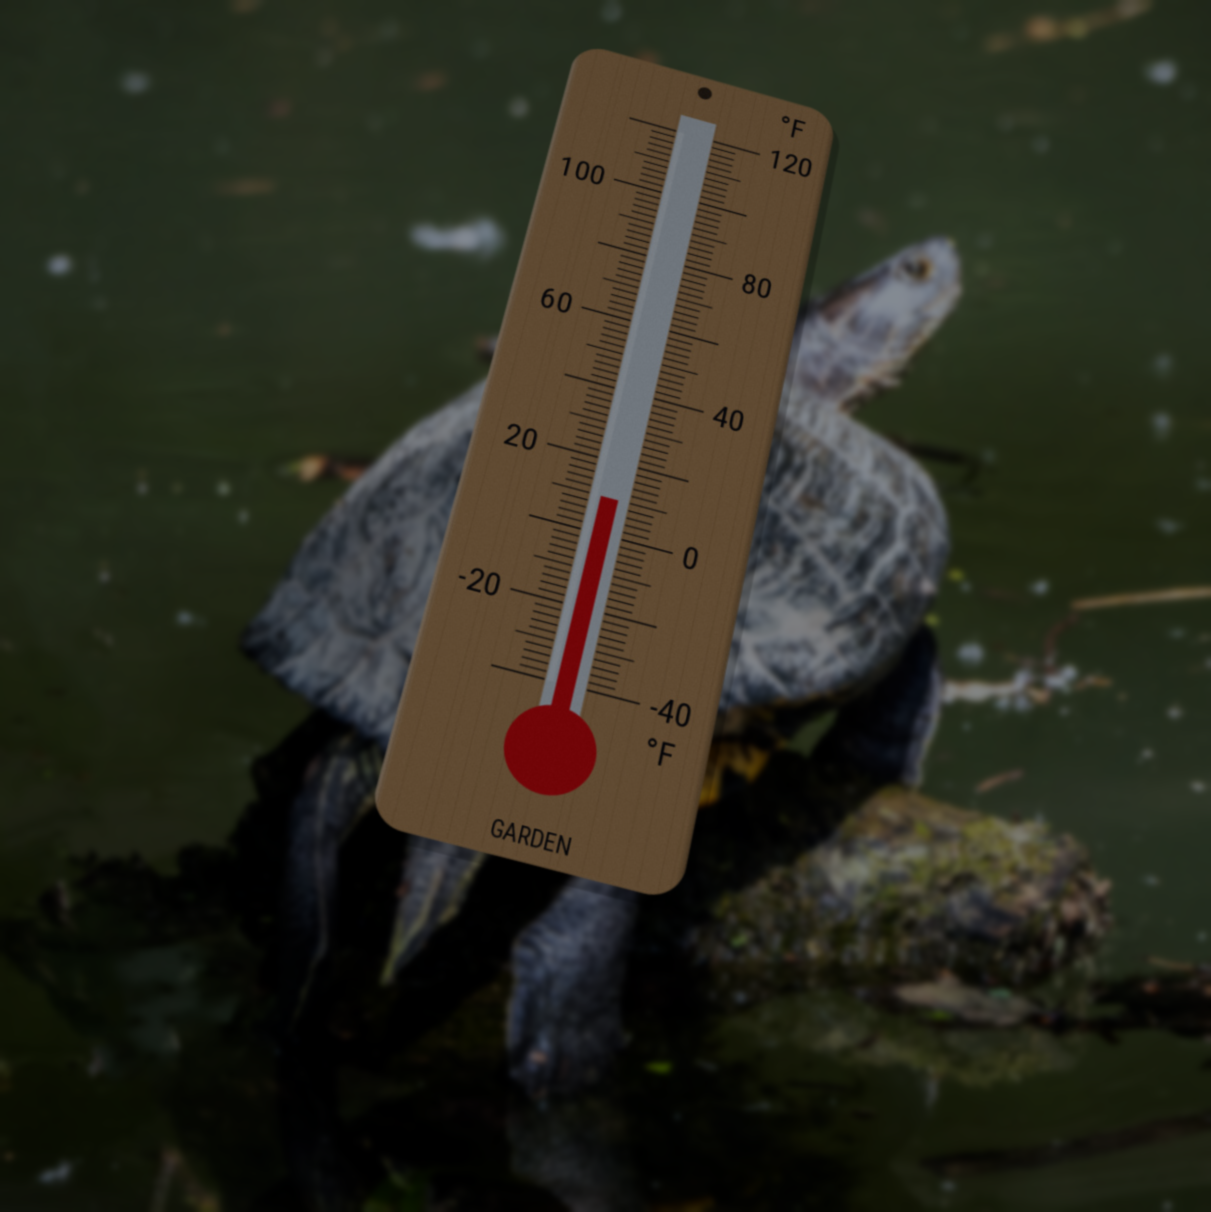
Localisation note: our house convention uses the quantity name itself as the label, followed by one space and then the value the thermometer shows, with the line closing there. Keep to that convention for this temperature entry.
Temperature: 10 °F
